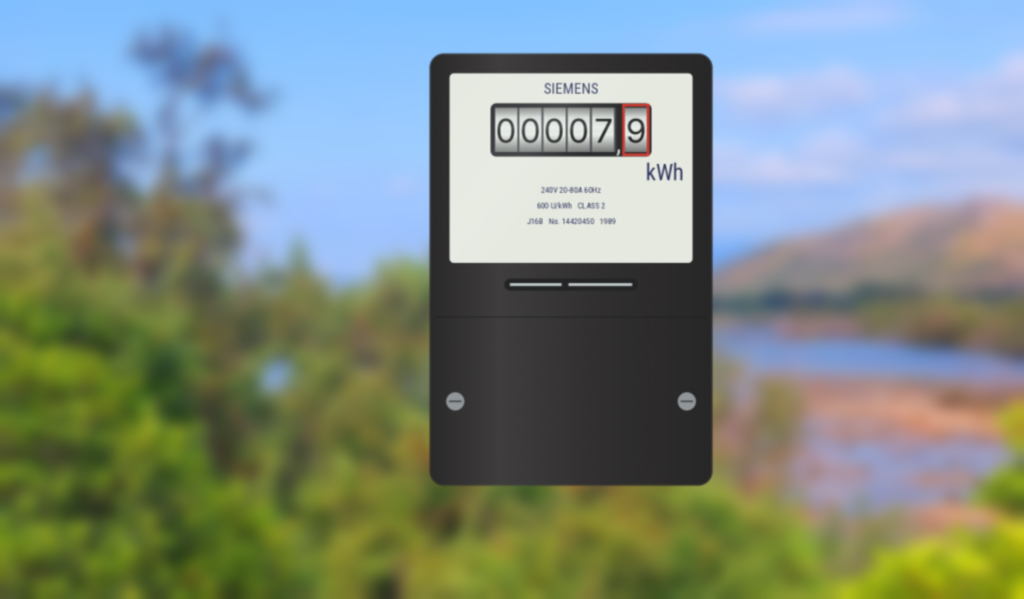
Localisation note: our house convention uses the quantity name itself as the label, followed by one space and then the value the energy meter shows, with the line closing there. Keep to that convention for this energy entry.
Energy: 7.9 kWh
